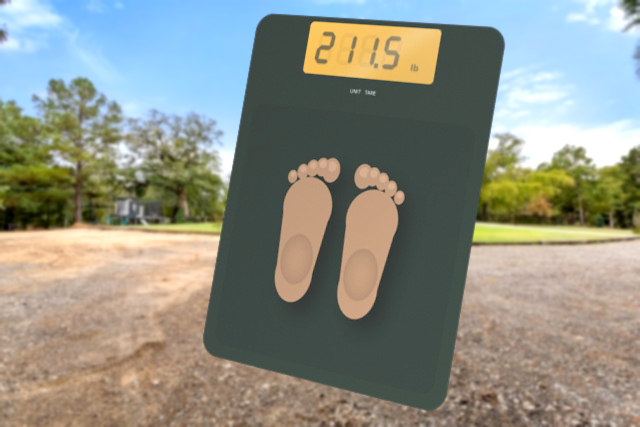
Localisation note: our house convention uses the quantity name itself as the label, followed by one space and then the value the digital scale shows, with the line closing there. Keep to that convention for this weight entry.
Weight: 211.5 lb
